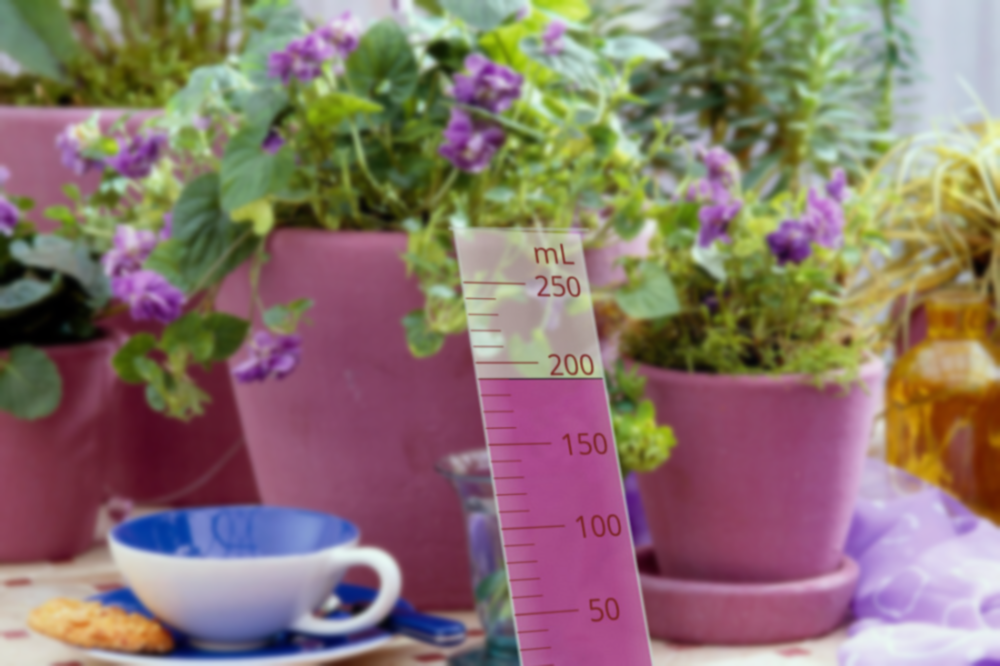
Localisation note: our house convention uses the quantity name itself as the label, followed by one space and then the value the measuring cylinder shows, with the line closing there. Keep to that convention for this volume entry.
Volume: 190 mL
